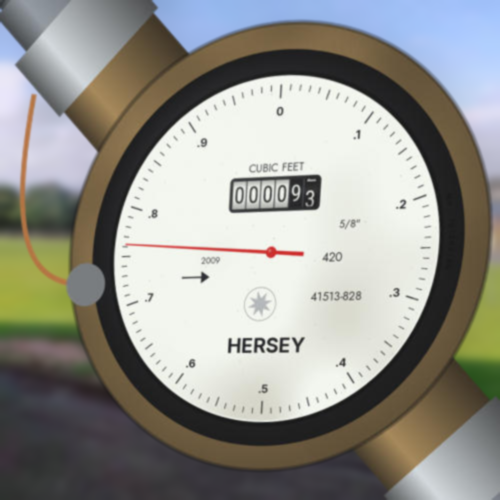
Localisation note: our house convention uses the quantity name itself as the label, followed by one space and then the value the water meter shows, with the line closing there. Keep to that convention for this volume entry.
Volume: 92.76 ft³
